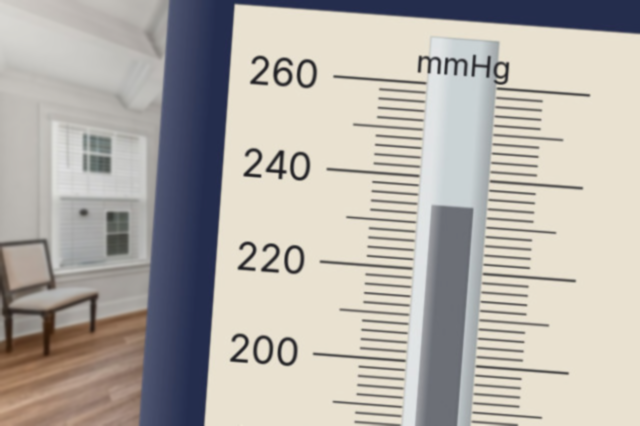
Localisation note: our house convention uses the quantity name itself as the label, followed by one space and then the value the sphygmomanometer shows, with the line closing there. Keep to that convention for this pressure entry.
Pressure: 234 mmHg
